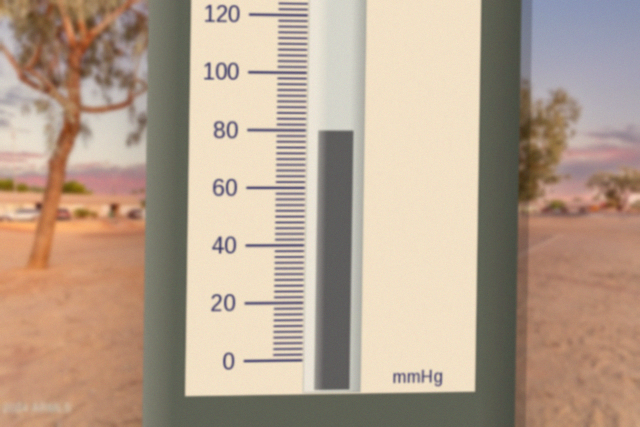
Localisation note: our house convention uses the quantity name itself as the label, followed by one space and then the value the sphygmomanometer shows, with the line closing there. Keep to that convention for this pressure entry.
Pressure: 80 mmHg
